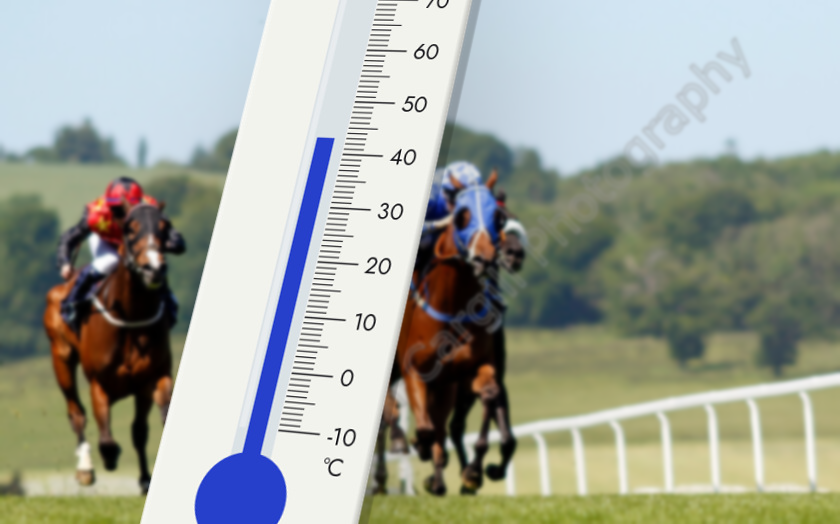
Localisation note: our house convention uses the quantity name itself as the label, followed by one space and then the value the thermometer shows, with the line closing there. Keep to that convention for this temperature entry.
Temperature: 43 °C
